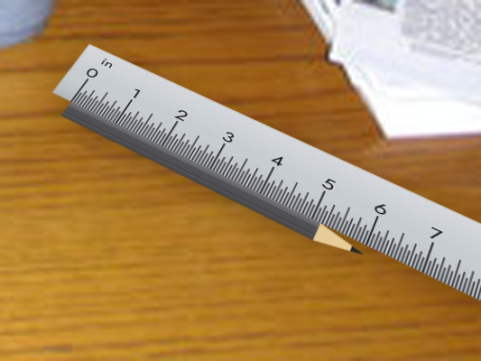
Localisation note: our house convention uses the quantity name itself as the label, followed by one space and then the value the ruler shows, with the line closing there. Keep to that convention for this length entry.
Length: 6 in
